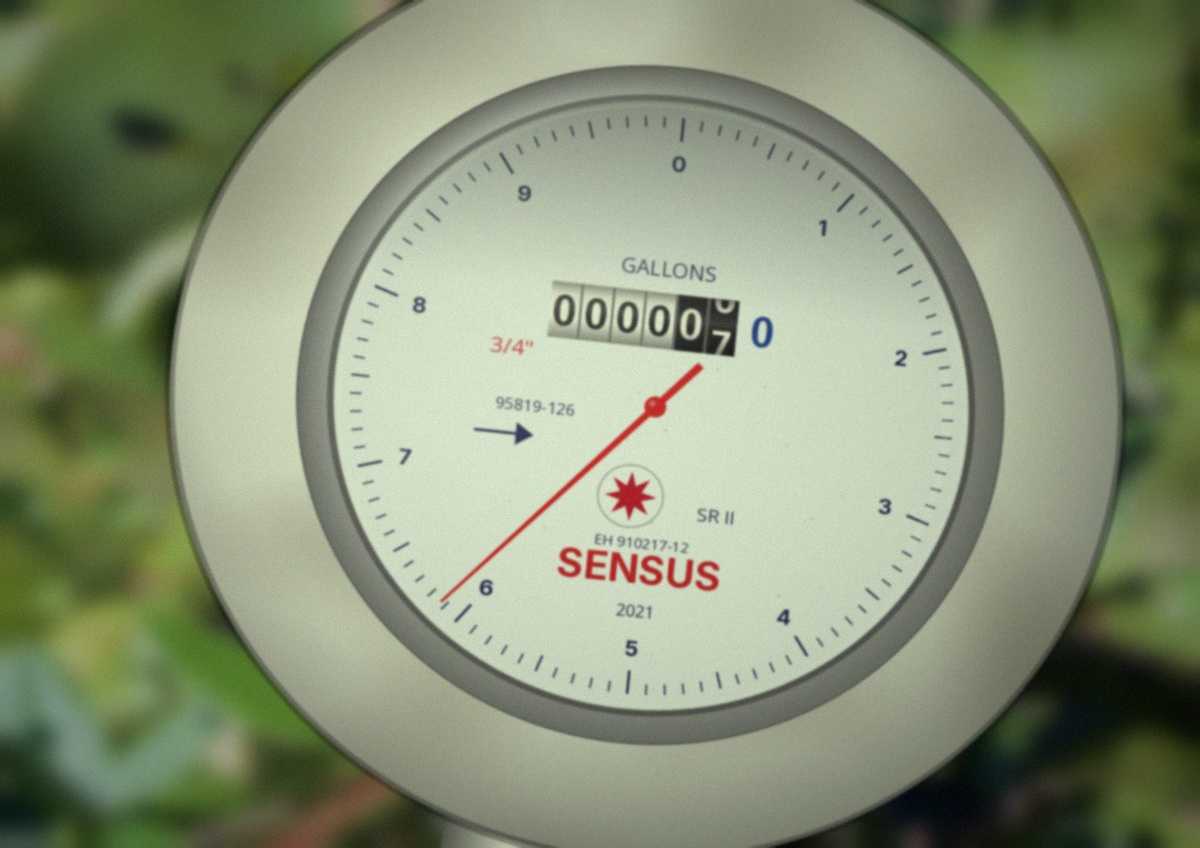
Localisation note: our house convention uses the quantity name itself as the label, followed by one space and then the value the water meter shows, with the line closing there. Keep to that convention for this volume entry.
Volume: 66.1 gal
